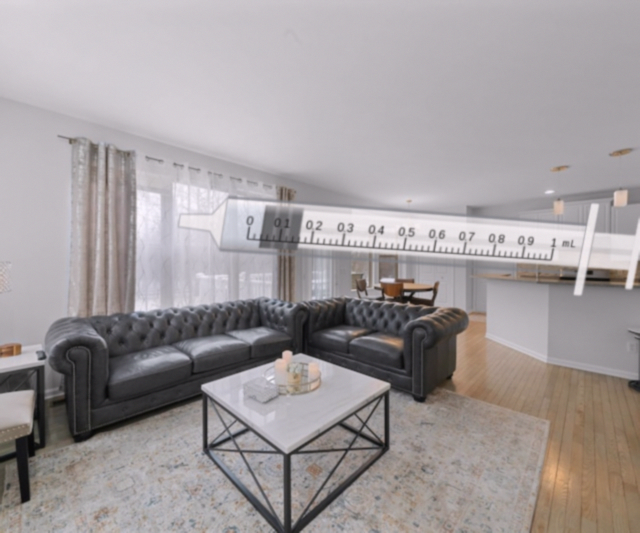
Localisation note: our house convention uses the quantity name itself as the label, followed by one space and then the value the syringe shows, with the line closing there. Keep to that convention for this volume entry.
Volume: 0.04 mL
